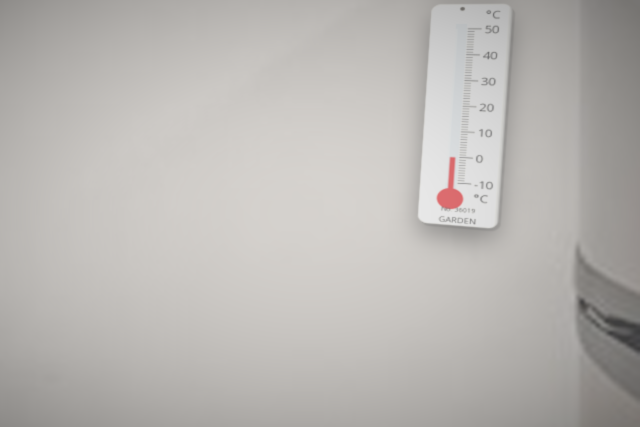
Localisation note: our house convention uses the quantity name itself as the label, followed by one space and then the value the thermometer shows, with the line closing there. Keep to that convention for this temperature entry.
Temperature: 0 °C
